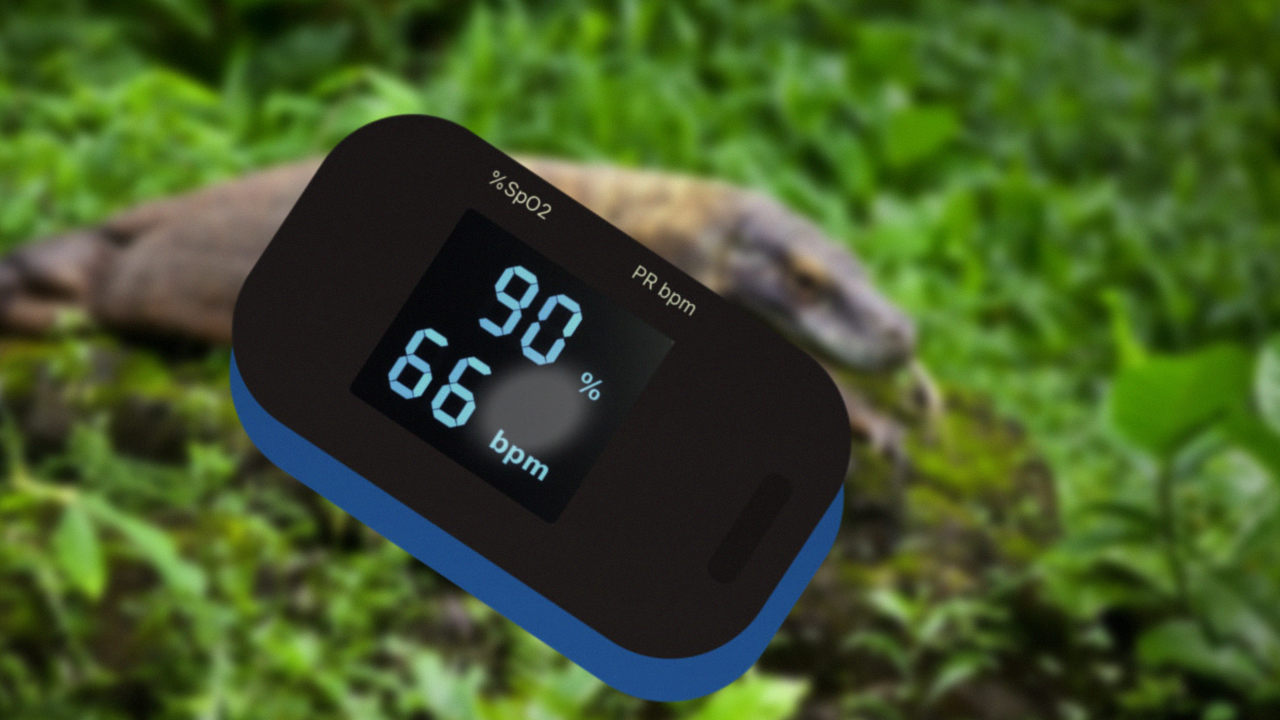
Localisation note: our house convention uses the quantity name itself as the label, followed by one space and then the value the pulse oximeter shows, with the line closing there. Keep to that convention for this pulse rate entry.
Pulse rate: 66 bpm
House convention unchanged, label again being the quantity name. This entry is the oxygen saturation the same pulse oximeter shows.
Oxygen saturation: 90 %
